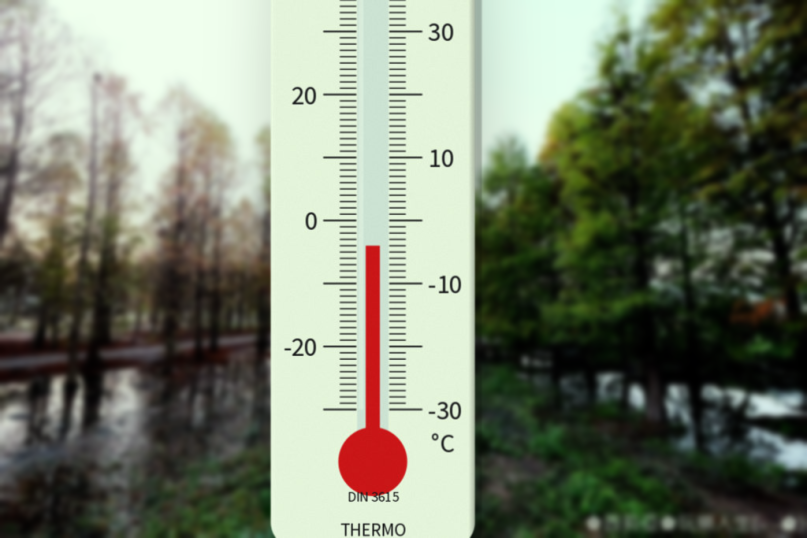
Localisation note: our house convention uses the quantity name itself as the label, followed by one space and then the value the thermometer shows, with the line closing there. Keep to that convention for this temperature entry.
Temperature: -4 °C
